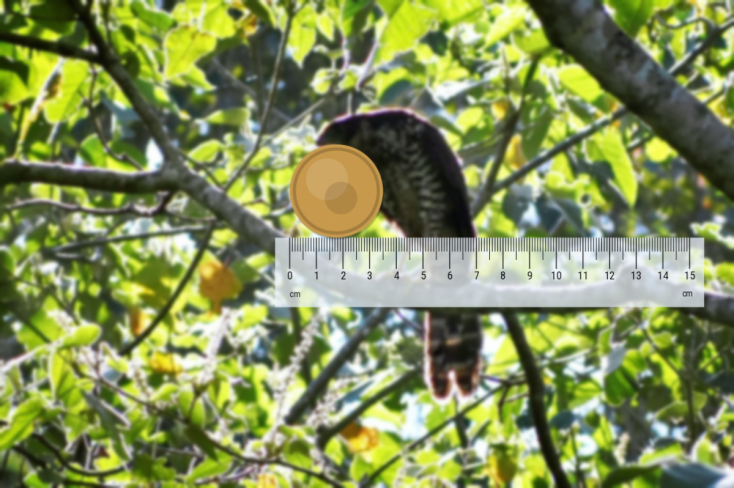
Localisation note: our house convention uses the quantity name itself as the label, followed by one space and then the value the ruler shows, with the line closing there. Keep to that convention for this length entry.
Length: 3.5 cm
